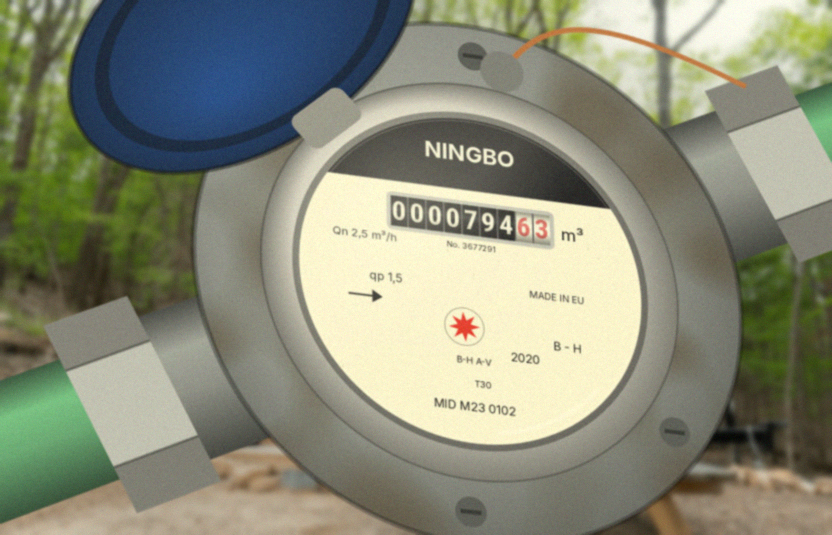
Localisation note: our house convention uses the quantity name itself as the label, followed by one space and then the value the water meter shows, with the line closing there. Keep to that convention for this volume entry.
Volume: 794.63 m³
